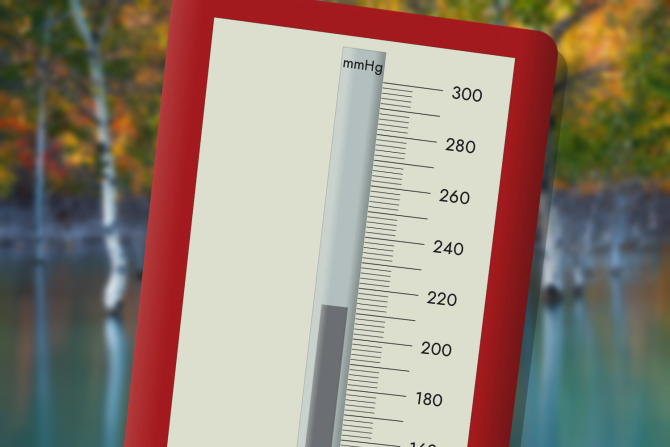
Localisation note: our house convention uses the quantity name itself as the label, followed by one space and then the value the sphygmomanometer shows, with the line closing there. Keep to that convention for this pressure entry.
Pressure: 212 mmHg
